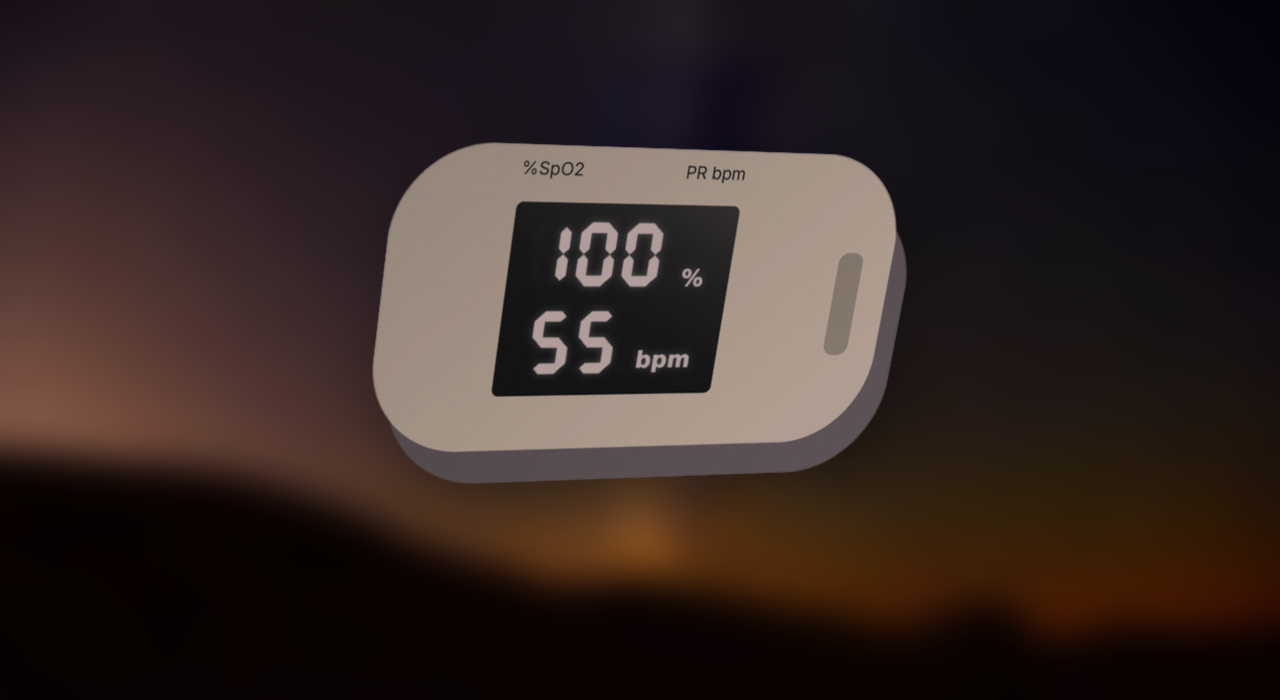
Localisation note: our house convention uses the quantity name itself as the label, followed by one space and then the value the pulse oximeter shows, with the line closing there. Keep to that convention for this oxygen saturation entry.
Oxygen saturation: 100 %
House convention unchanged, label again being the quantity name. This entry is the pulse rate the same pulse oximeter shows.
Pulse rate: 55 bpm
